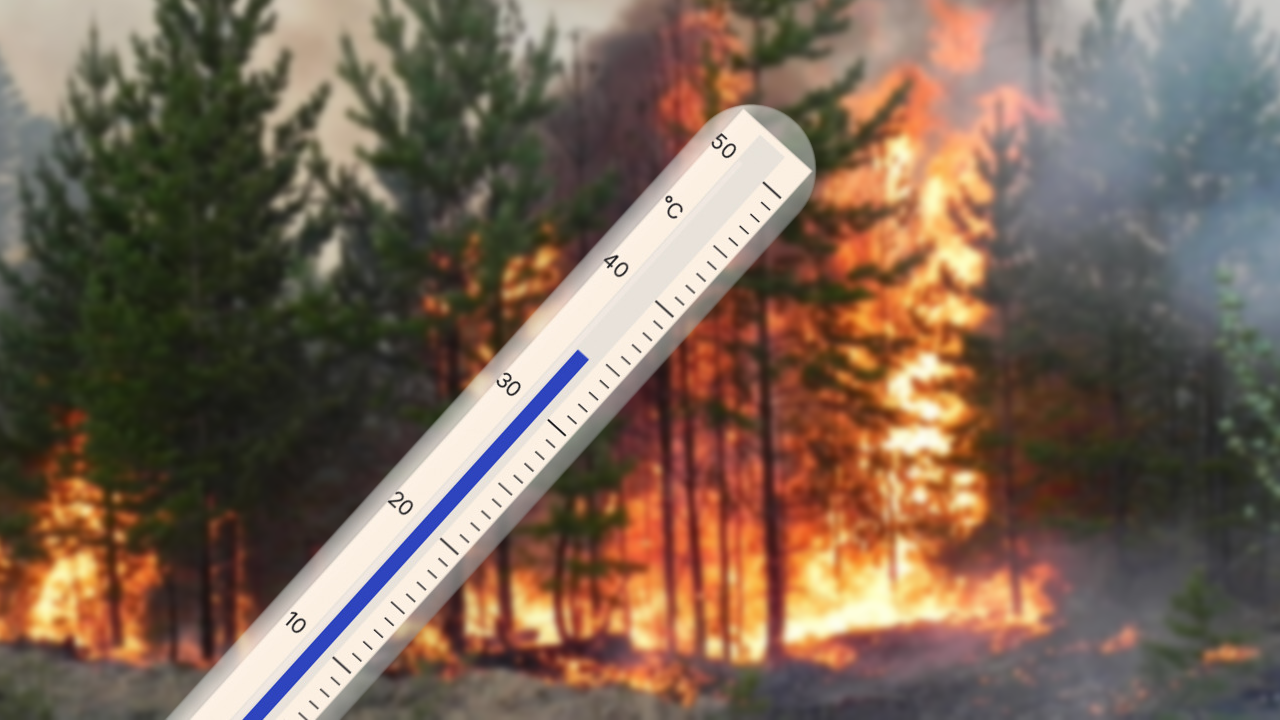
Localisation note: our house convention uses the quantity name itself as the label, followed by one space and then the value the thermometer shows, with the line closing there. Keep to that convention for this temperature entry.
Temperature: 34.5 °C
